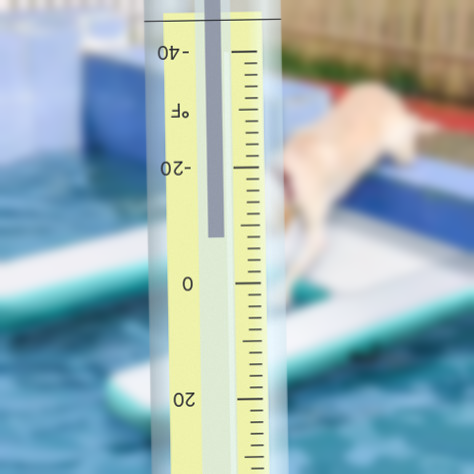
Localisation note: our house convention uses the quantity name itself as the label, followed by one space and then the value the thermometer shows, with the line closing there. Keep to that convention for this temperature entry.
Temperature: -8 °F
